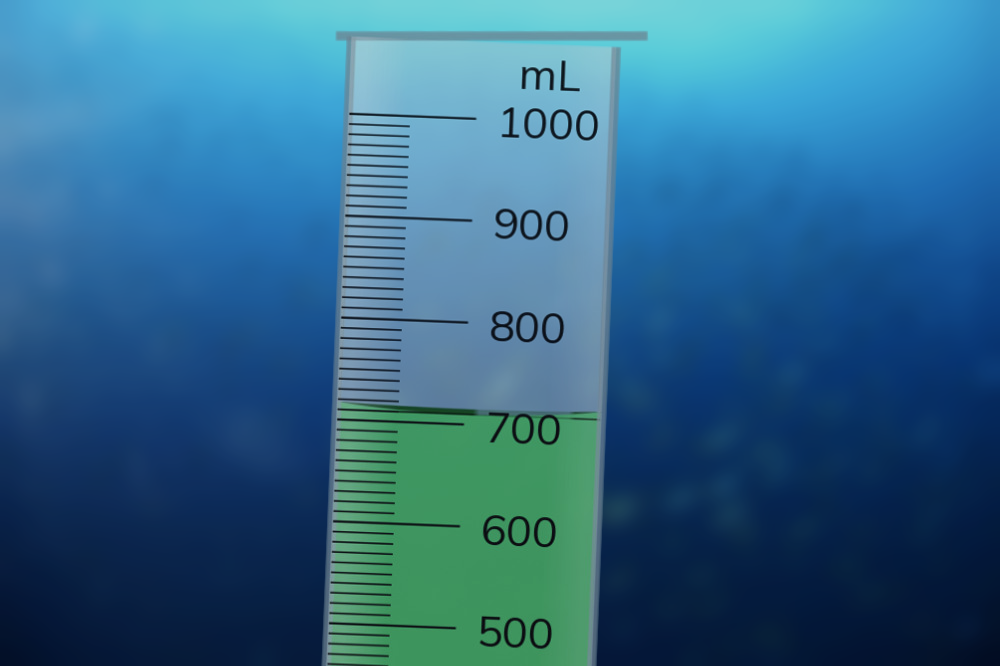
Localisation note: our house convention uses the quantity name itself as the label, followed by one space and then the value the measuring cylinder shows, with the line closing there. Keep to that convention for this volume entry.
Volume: 710 mL
